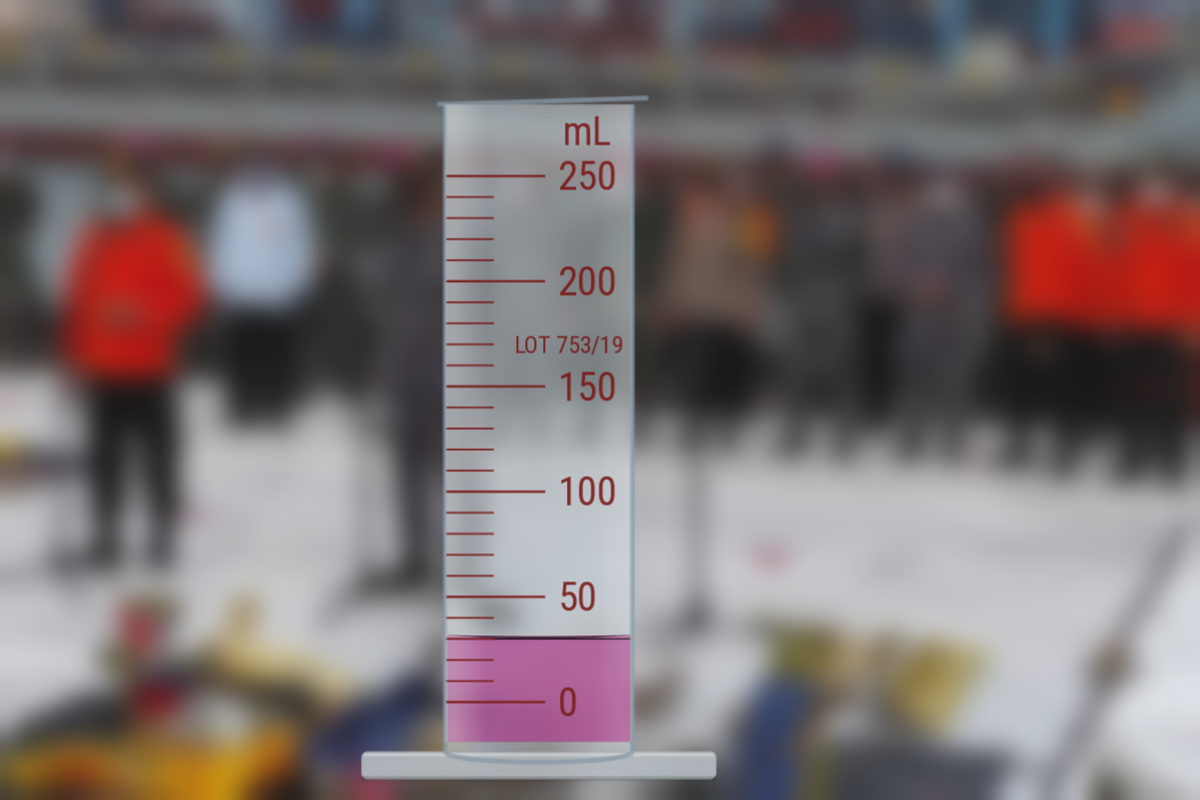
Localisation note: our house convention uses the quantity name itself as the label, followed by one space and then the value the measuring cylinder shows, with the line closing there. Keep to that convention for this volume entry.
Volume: 30 mL
